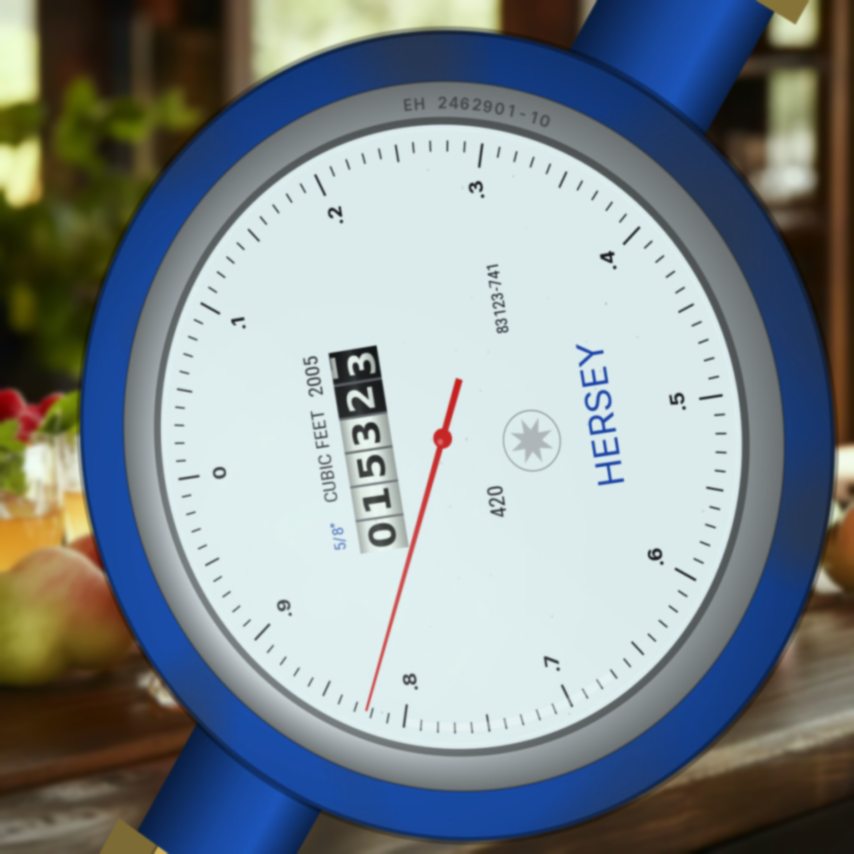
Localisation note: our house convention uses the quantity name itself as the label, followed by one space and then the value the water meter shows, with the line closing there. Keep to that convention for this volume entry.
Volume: 15322.82 ft³
